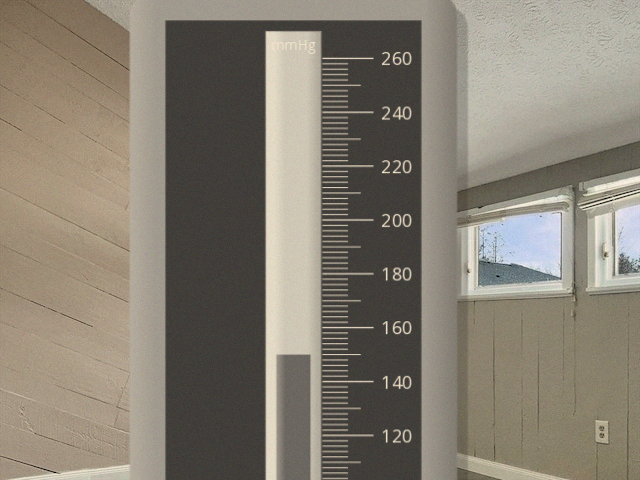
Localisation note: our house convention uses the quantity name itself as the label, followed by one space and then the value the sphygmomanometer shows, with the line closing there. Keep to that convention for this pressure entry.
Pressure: 150 mmHg
